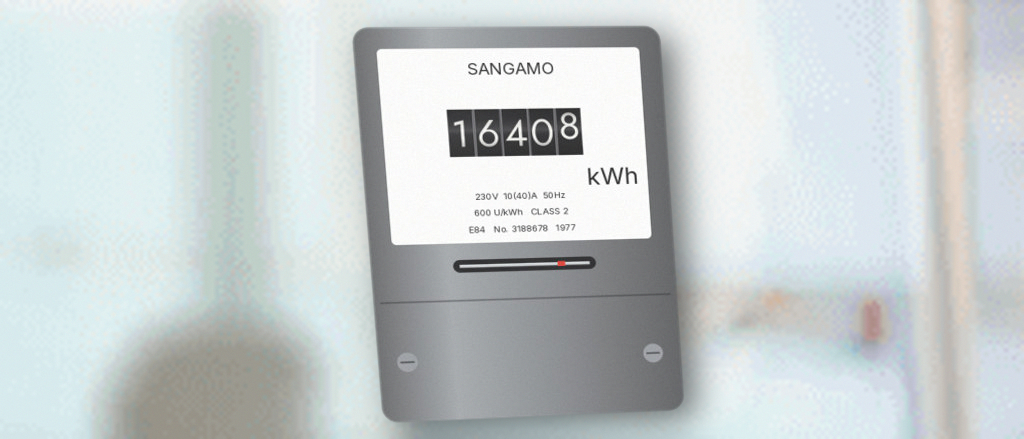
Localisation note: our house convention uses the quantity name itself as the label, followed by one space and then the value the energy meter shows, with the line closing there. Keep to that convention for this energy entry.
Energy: 16408 kWh
